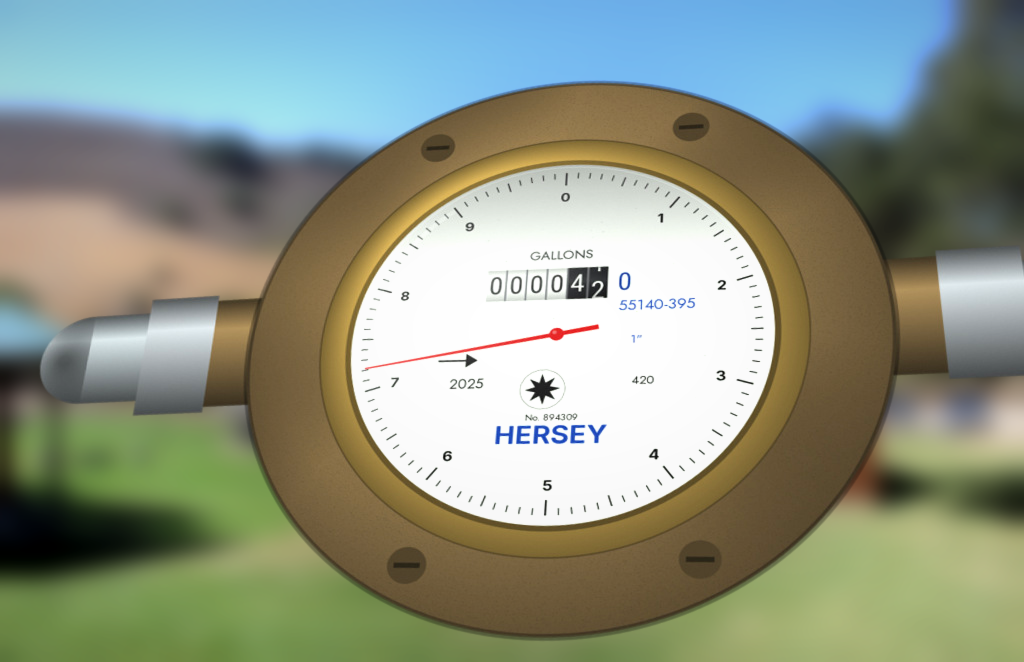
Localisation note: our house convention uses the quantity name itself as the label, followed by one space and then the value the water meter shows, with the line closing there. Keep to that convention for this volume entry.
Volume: 417.2 gal
